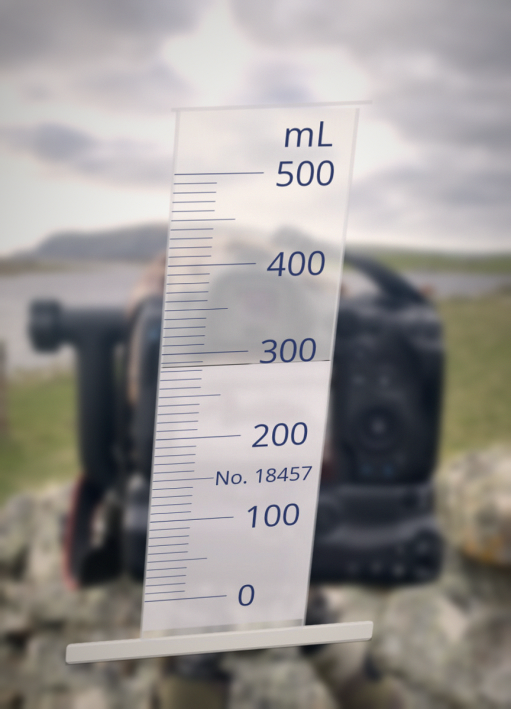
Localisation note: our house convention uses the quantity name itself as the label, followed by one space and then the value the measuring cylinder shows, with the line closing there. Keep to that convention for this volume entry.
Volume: 285 mL
